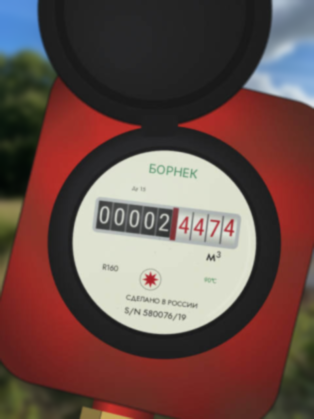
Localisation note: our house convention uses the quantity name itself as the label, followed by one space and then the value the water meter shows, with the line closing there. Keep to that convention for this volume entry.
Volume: 2.4474 m³
